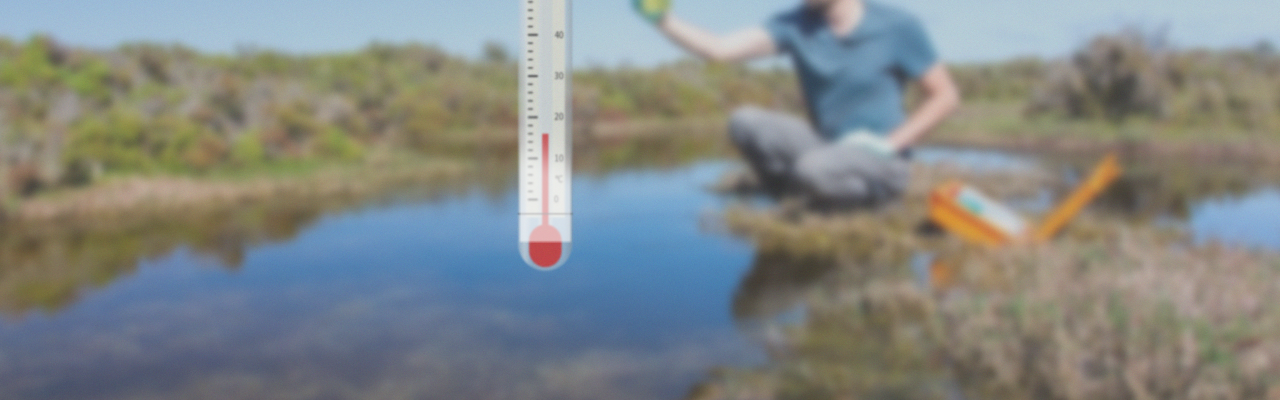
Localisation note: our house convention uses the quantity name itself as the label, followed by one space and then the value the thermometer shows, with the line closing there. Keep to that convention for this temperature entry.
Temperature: 16 °C
